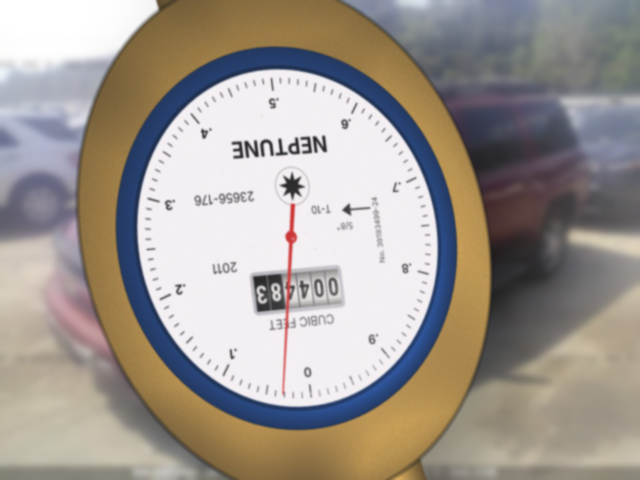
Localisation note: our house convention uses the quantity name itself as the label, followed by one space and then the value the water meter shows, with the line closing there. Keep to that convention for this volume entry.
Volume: 4483.03 ft³
